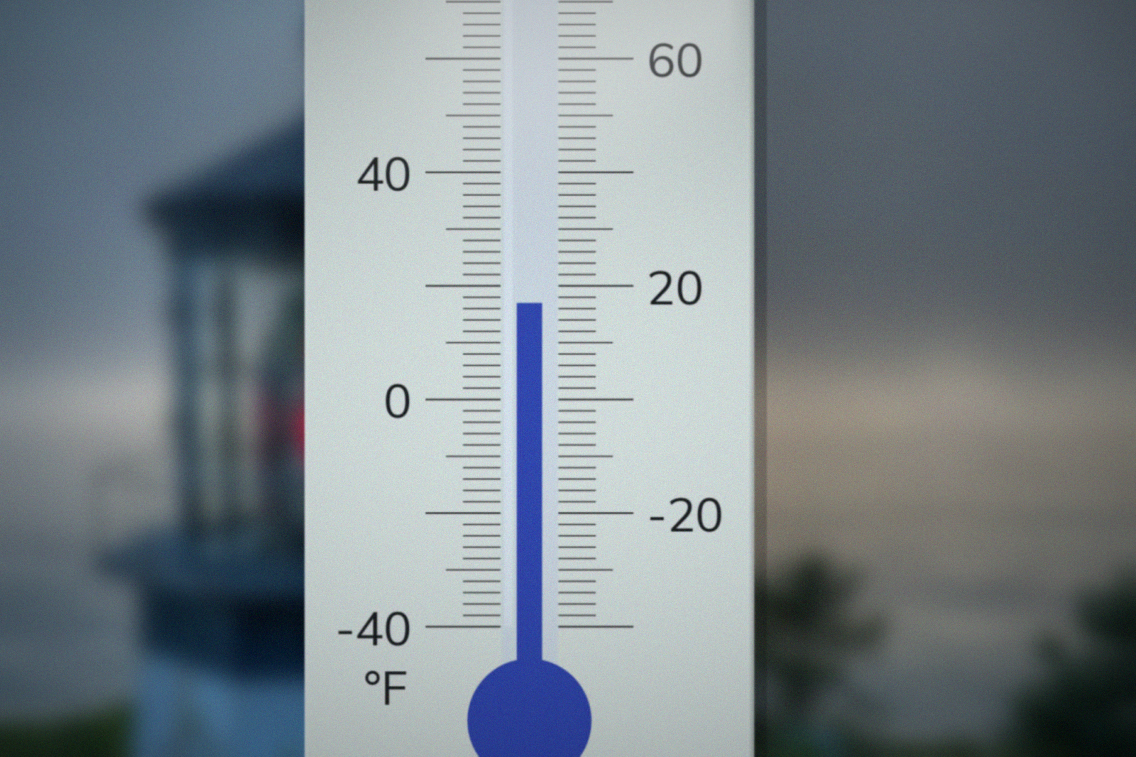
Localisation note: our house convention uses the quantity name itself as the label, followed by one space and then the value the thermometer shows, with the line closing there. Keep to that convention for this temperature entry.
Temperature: 17 °F
